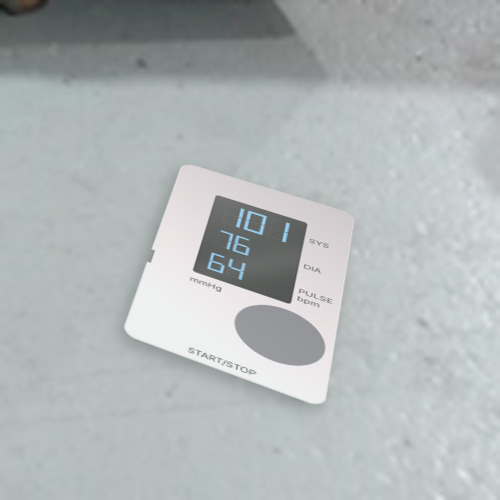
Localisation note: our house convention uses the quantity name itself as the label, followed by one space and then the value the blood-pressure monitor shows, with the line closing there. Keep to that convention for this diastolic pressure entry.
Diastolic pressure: 76 mmHg
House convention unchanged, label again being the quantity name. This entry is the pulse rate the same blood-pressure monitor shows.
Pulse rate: 64 bpm
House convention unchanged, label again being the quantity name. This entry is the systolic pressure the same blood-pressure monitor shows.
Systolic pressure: 101 mmHg
